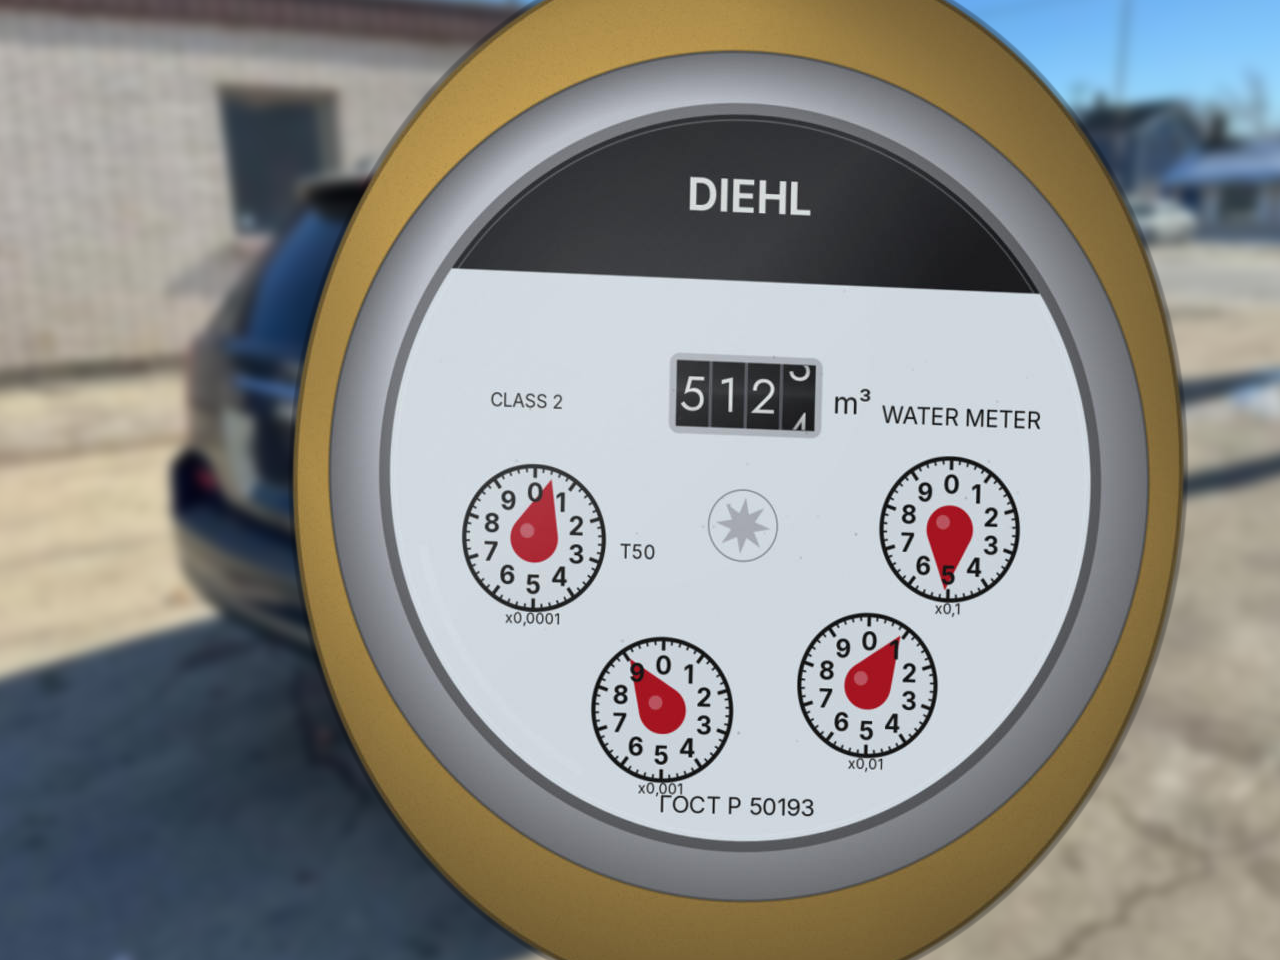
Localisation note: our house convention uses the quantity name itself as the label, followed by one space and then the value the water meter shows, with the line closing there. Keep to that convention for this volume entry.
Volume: 5123.5090 m³
